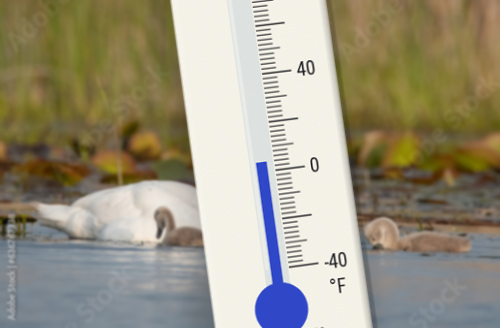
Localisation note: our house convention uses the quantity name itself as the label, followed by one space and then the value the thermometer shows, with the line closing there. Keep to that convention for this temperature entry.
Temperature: 4 °F
